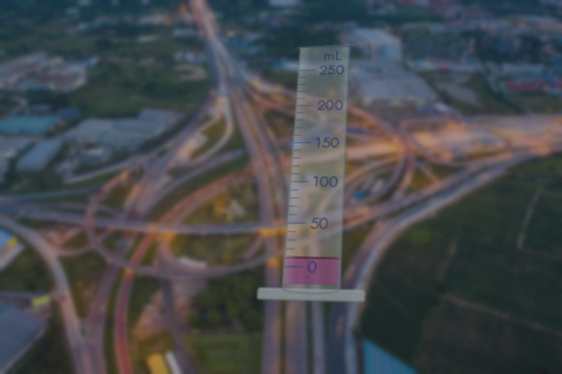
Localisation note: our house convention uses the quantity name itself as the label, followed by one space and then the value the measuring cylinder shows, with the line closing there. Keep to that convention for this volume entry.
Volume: 10 mL
